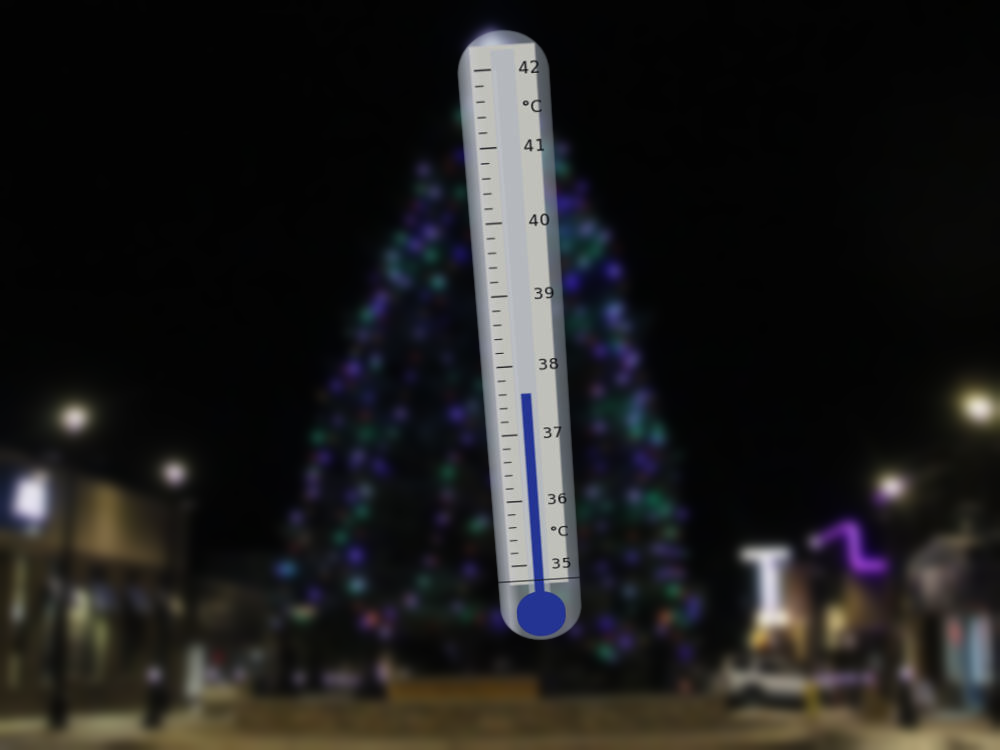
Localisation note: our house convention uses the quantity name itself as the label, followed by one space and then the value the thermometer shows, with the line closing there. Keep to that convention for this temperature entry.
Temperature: 37.6 °C
